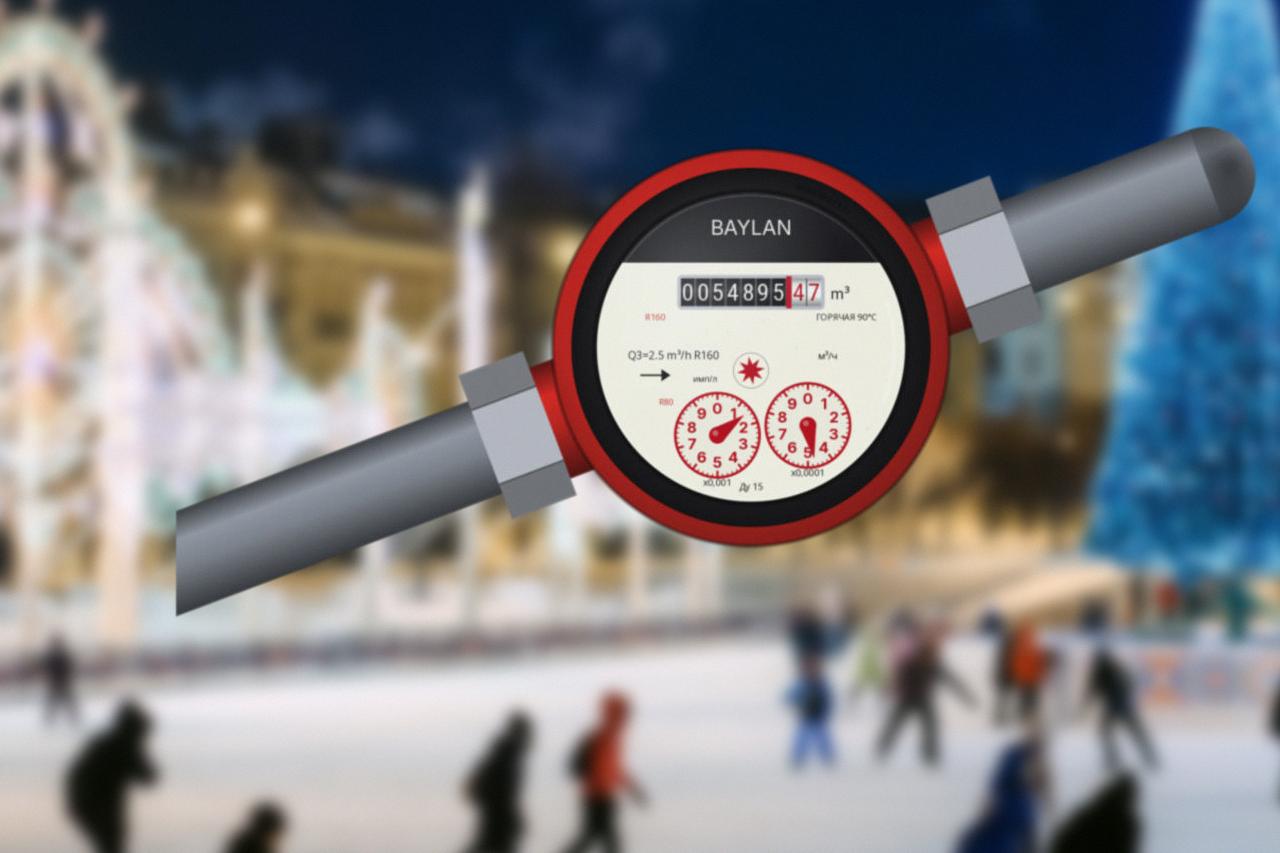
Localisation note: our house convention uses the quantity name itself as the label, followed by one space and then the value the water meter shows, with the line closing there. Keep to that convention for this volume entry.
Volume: 54895.4714 m³
